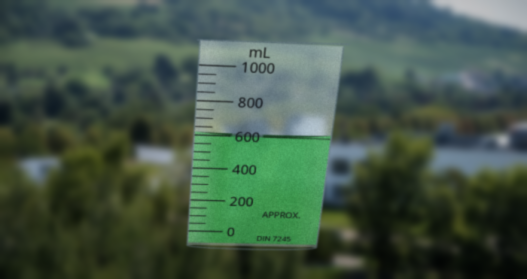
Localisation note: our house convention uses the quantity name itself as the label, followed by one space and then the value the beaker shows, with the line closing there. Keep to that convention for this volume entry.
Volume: 600 mL
